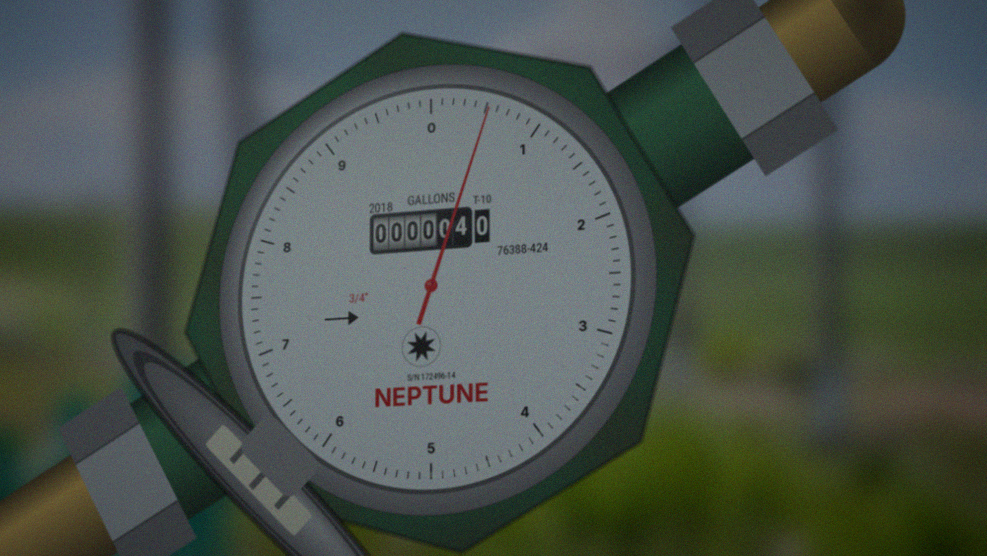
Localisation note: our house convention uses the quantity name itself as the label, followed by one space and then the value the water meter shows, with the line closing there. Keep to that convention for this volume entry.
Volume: 40.5 gal
